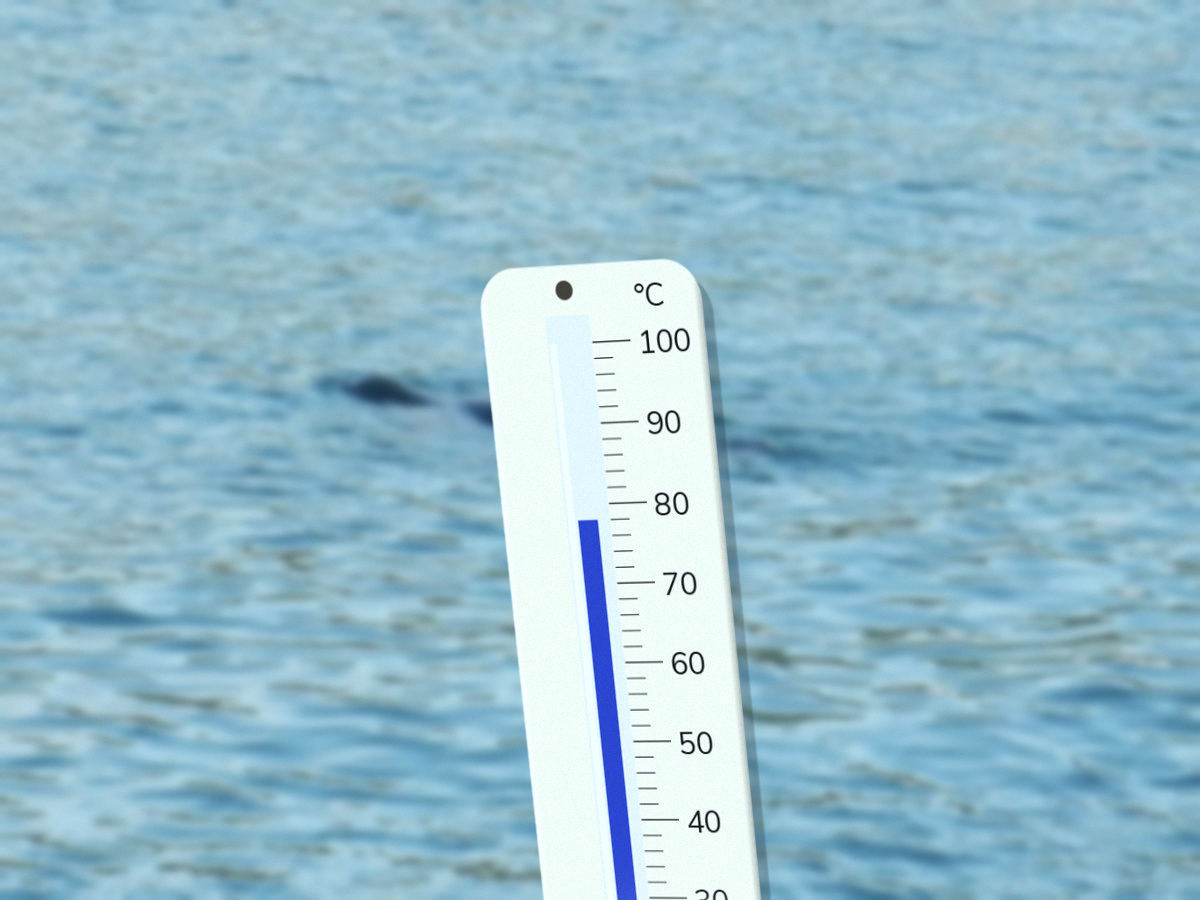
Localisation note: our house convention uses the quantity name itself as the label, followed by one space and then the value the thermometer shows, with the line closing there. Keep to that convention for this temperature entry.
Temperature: 78 °C
